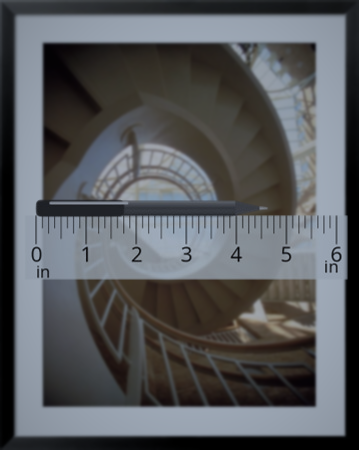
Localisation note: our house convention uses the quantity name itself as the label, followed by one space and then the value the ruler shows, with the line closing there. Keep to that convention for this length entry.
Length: 4.625 in
